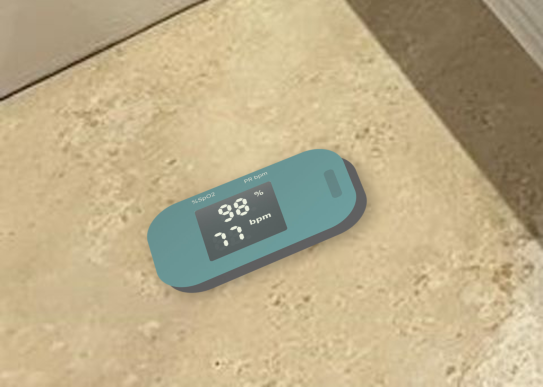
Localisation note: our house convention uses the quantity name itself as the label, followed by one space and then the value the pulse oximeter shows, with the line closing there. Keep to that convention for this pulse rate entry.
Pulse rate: 77 bpm
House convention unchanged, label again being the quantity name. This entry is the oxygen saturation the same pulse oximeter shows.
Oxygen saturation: 98 %
